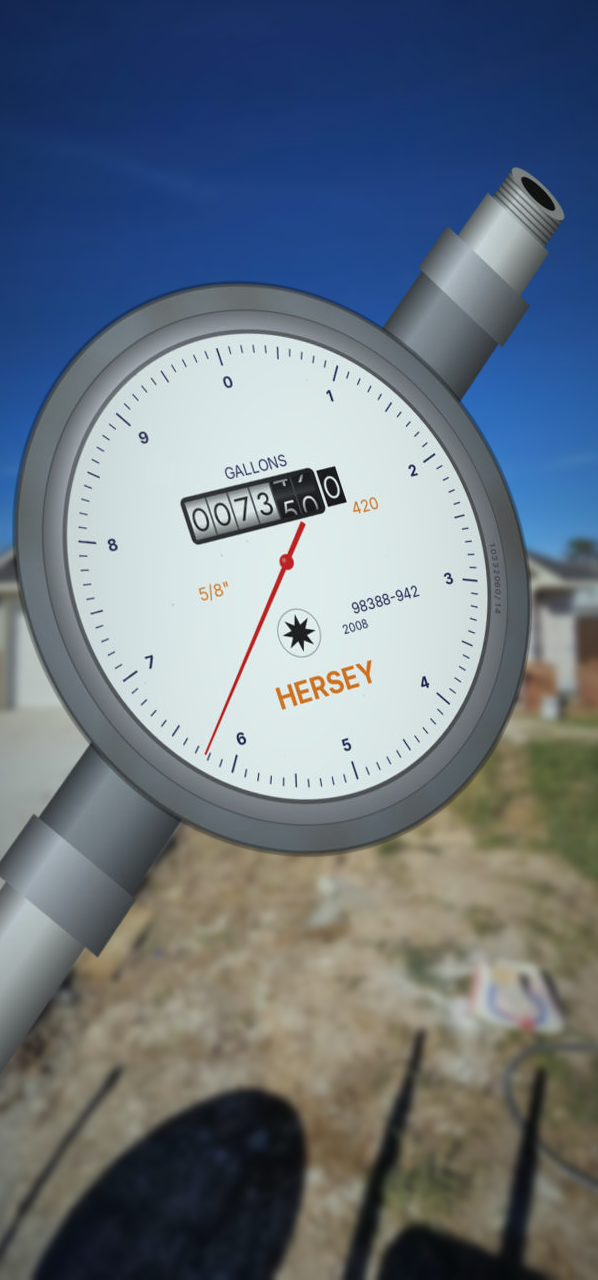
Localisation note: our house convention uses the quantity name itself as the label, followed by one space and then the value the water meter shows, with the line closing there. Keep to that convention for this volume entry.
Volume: 73496.2 gal
